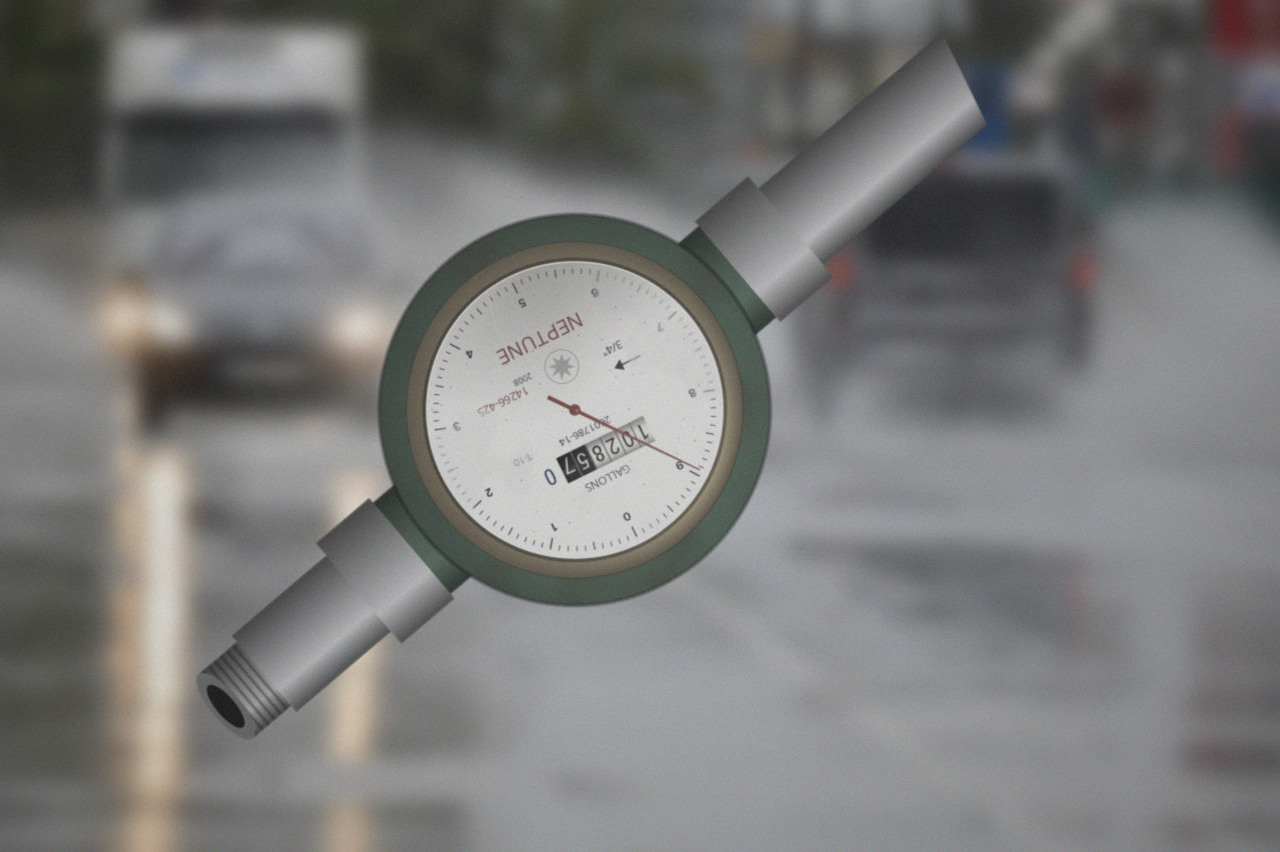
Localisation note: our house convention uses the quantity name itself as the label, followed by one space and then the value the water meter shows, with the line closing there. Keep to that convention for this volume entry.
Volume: 1028568.9 gal
